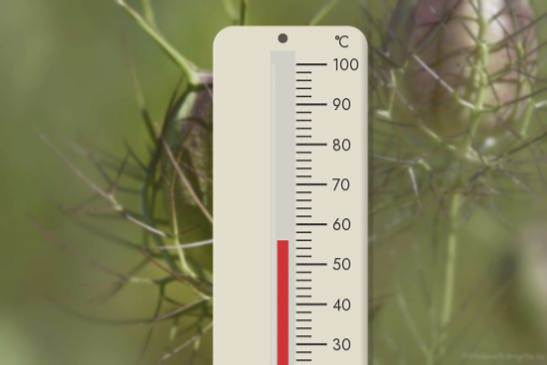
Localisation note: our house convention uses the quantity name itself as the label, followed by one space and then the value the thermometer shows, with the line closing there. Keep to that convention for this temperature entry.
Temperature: 56 °C
